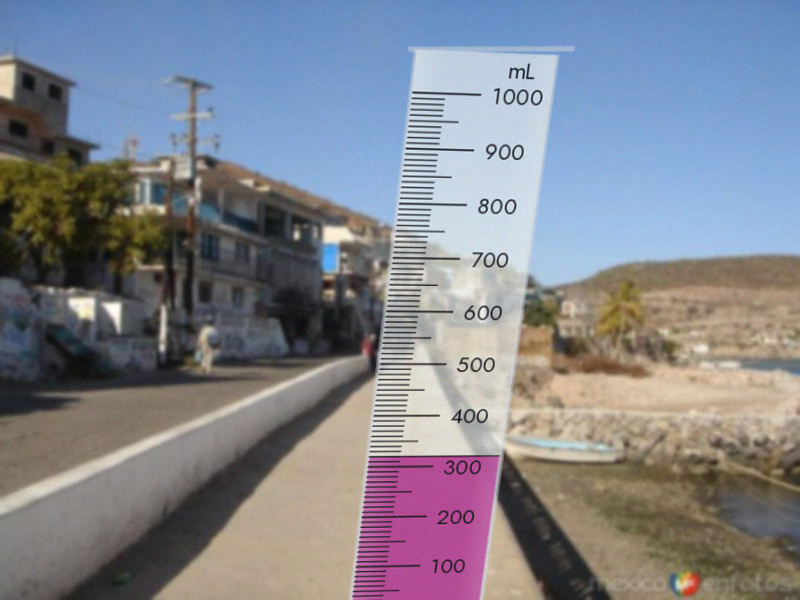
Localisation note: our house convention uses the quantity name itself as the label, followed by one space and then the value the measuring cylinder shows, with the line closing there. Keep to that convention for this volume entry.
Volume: 320 mL
